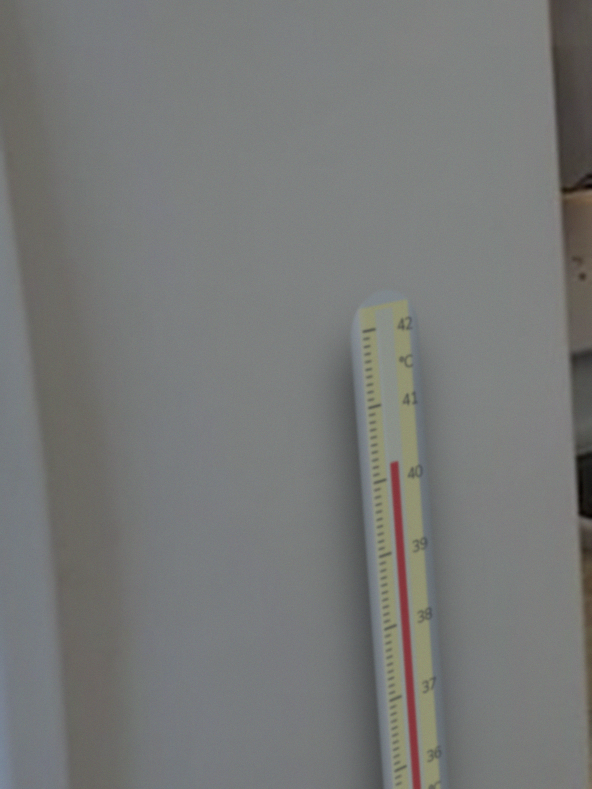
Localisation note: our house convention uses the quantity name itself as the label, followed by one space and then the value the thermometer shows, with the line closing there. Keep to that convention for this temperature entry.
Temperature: 40.2 °C
